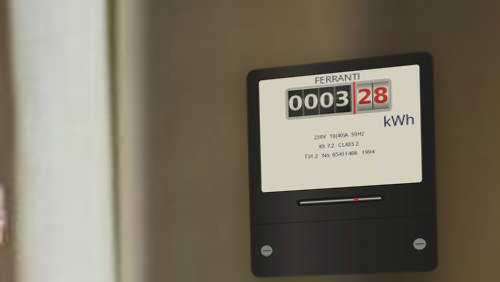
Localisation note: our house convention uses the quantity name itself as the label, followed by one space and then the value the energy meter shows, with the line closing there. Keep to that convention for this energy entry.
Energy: 3.28 kWh
